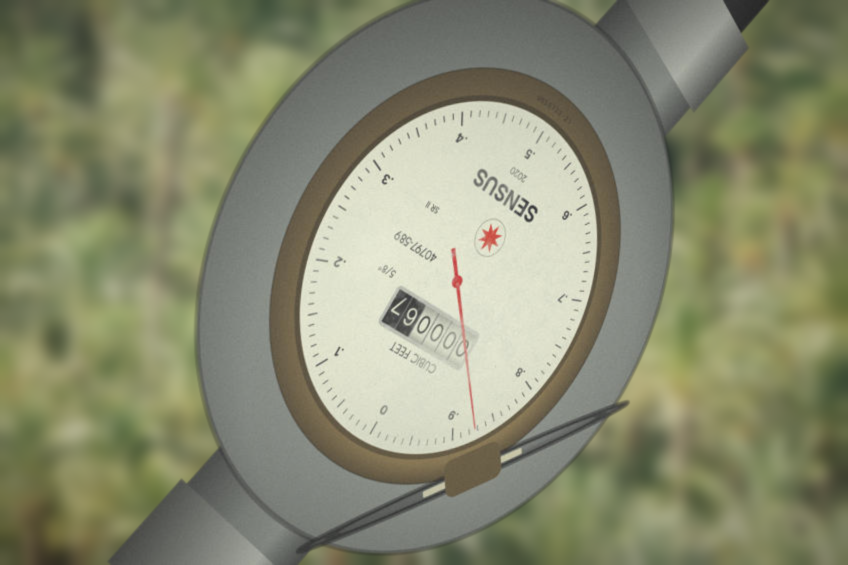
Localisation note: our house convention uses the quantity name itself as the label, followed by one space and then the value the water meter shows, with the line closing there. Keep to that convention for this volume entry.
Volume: 66.87 ft³
